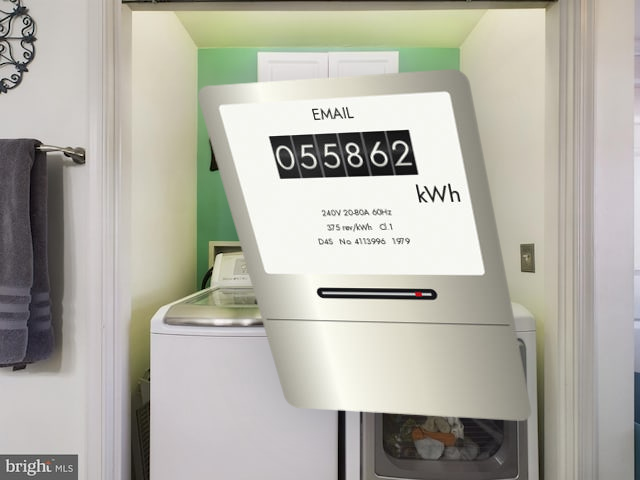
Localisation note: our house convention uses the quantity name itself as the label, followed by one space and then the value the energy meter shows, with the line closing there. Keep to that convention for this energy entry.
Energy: 55862 kWh
